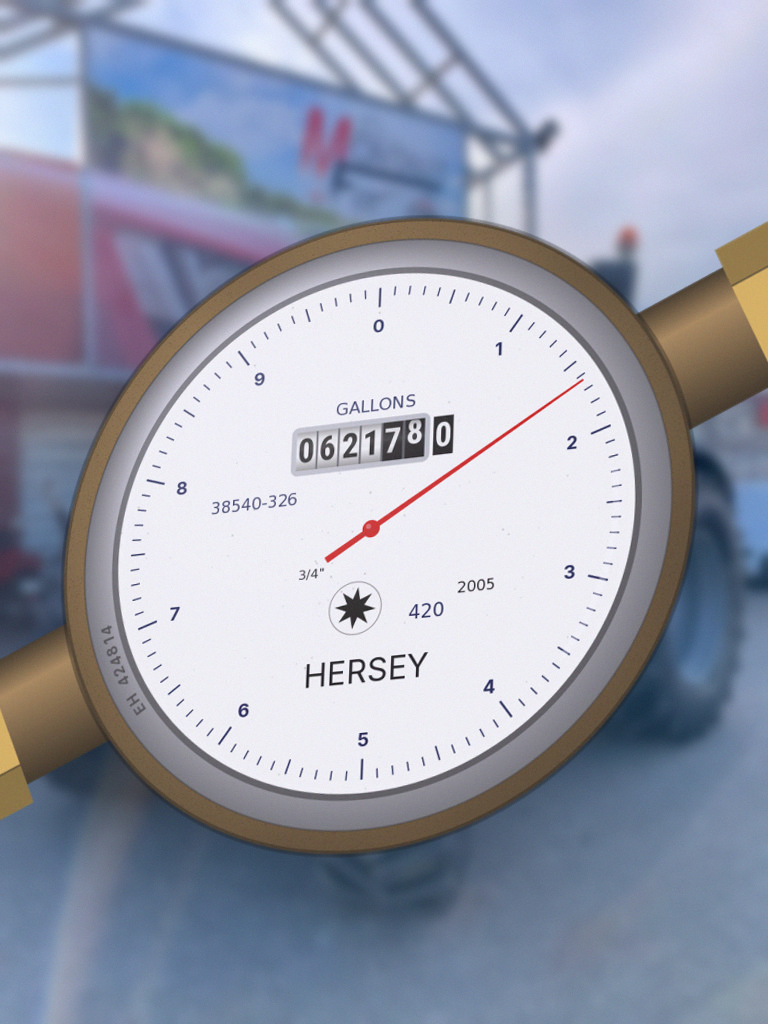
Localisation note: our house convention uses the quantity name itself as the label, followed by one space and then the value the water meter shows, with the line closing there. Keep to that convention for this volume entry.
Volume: 621781.6 gal
